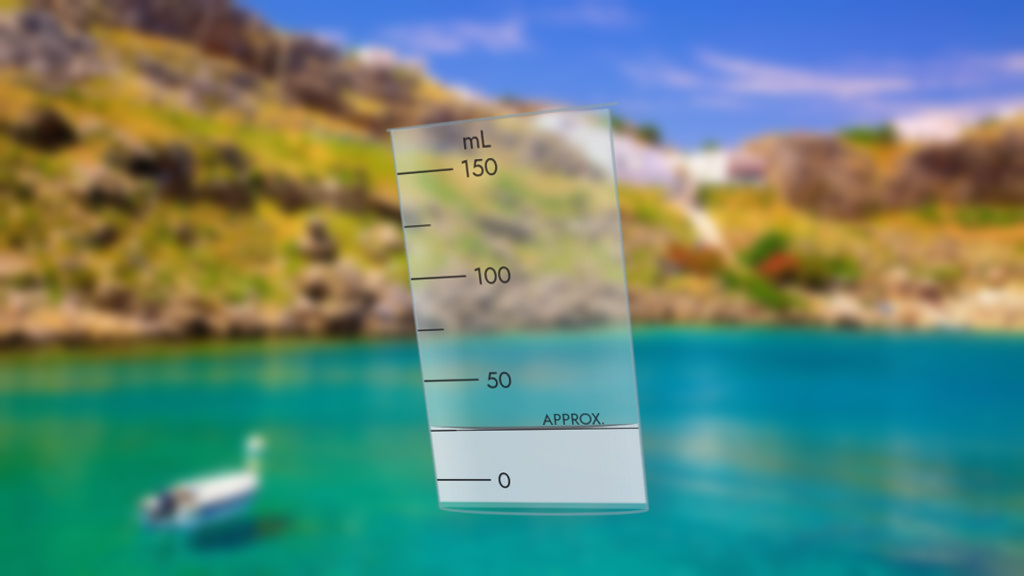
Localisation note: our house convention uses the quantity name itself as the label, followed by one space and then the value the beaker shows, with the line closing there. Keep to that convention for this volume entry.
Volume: 25 mL
